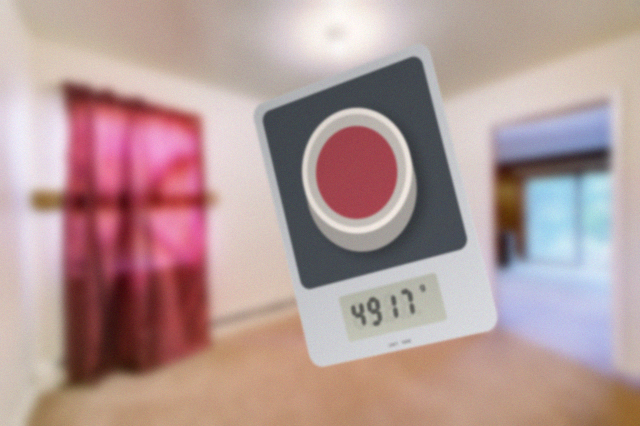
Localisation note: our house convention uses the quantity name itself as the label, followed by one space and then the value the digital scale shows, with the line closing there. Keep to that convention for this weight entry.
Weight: 4917 g
